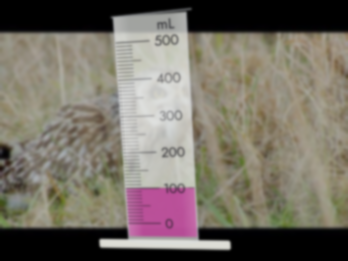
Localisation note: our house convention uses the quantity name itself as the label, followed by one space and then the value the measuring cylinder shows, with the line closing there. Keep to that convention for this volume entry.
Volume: 100 mL
